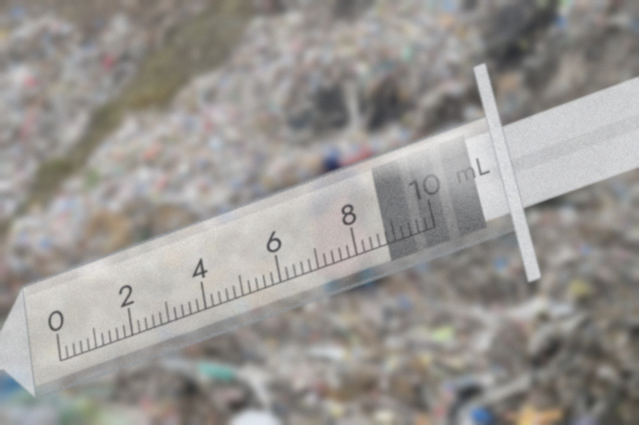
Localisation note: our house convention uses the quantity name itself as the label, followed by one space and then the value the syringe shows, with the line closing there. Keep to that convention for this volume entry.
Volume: 8.8 mL
